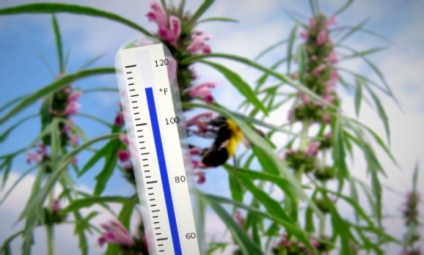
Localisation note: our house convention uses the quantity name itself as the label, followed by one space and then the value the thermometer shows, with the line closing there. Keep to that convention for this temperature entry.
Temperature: 112 °F
